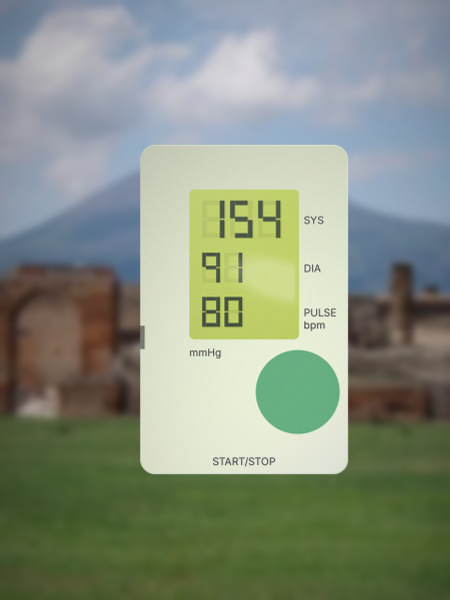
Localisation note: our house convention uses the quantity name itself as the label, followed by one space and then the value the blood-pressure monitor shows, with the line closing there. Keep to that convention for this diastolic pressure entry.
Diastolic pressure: 91 mmHg
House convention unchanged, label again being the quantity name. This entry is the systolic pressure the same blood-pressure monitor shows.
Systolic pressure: 154 mmHg
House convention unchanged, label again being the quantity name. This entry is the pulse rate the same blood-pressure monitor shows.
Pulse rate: 80 bpm
